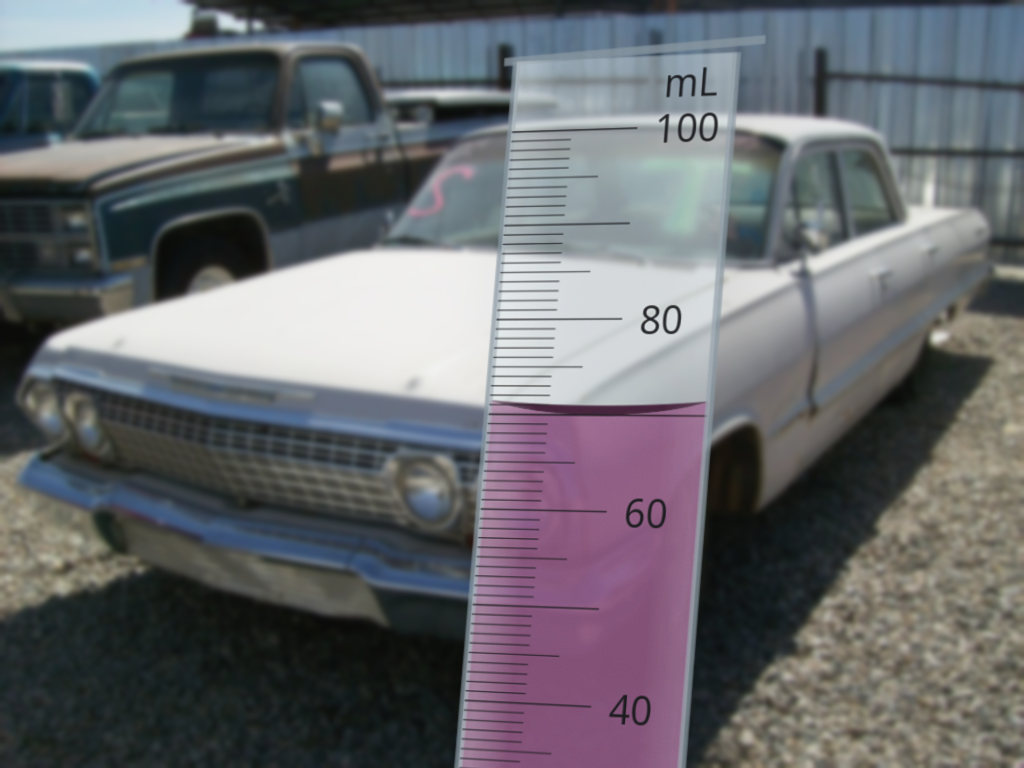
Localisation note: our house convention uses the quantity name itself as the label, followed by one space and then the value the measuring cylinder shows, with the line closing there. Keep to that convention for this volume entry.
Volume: 70 mL
